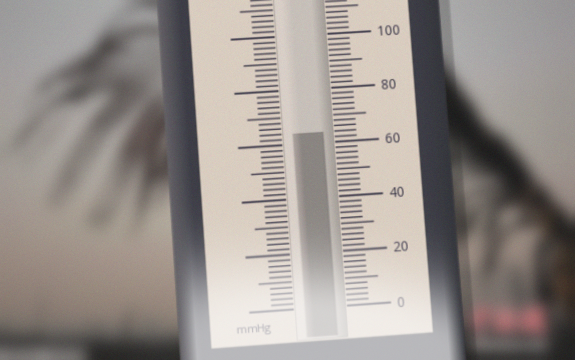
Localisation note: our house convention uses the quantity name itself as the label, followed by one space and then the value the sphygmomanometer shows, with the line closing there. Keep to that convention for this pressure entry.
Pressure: 64 mmHg
